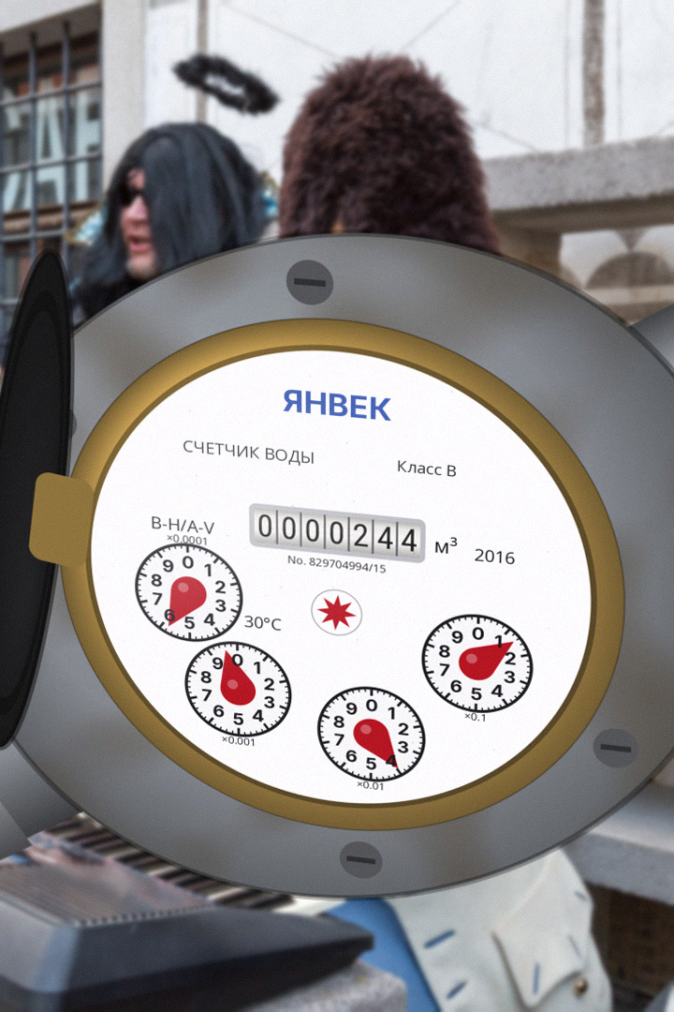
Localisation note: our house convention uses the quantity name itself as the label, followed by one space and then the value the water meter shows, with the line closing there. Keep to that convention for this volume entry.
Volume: 244.1395 m³
